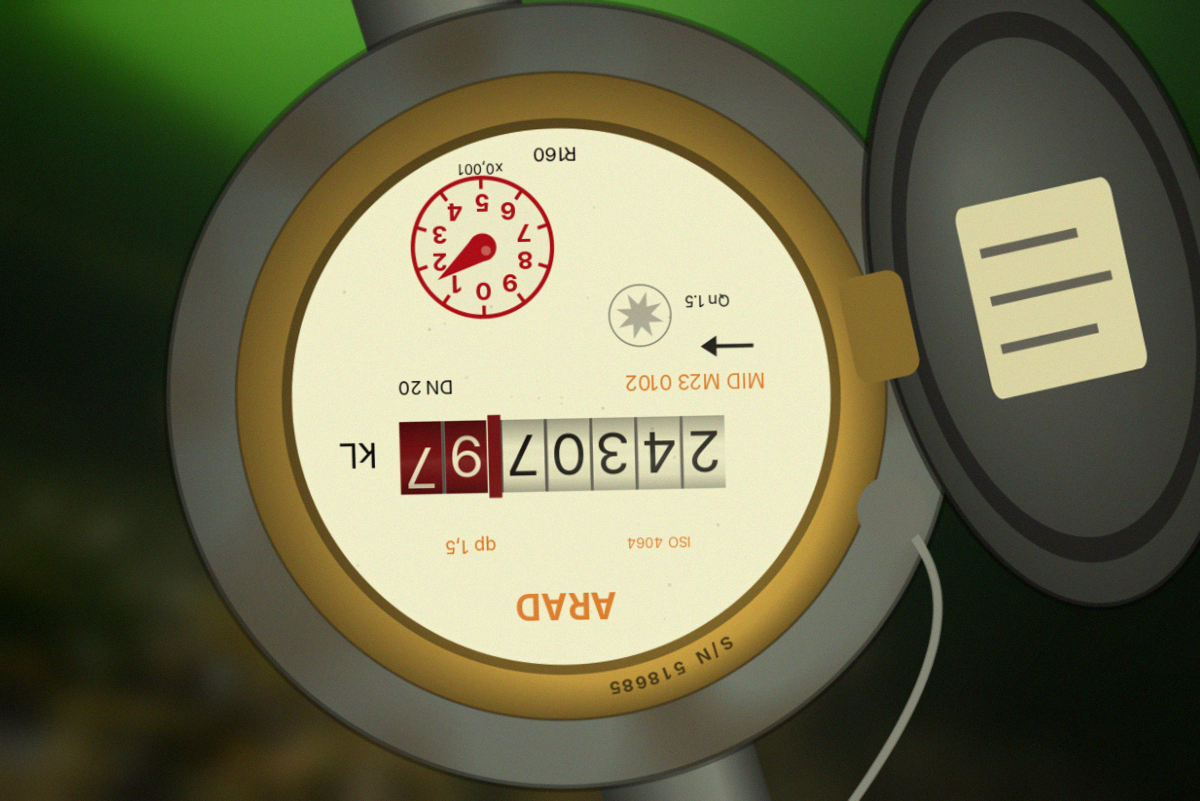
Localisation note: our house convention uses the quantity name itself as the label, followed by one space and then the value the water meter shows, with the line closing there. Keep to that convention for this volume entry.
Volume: 24307.971 kL
